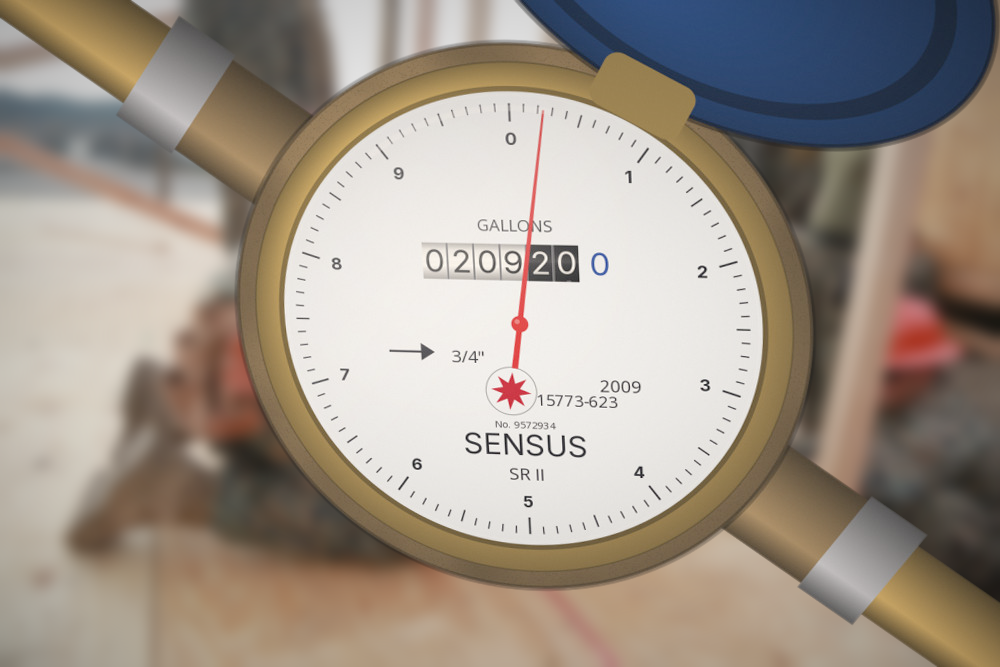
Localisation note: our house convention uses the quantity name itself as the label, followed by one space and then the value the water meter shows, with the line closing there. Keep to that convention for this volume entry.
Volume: 209200.2 gal
